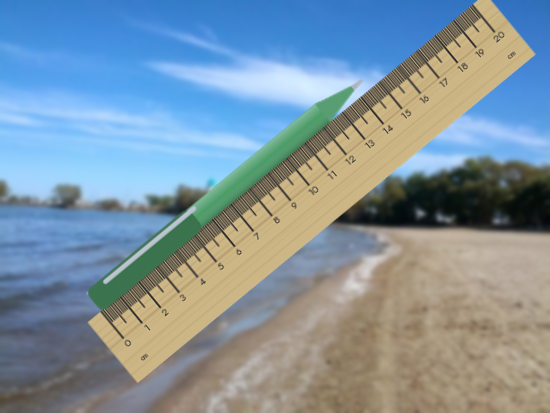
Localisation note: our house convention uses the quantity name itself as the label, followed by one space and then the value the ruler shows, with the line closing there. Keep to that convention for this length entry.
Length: 14.5 cm
